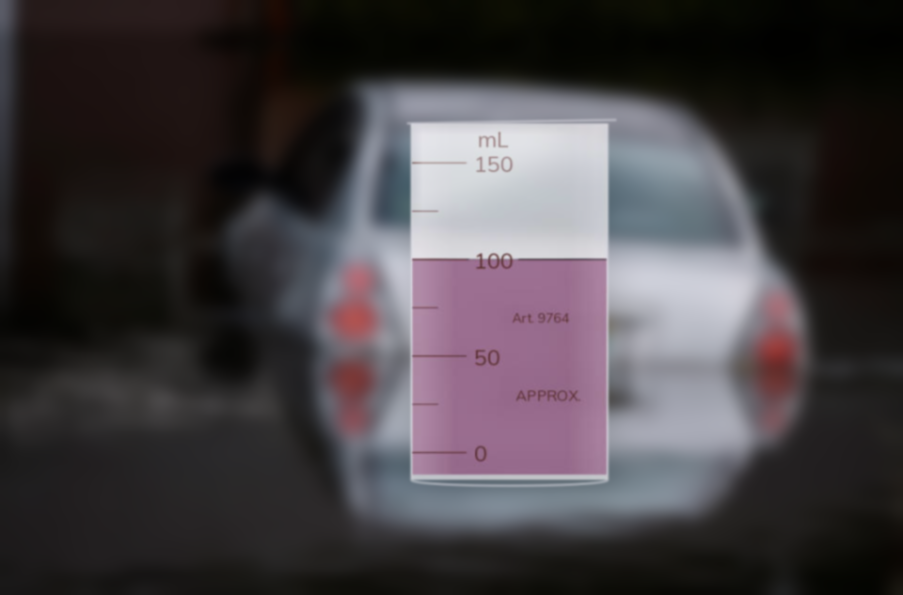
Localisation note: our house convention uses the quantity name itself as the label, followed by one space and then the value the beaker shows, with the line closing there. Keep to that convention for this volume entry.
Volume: 100 mL
